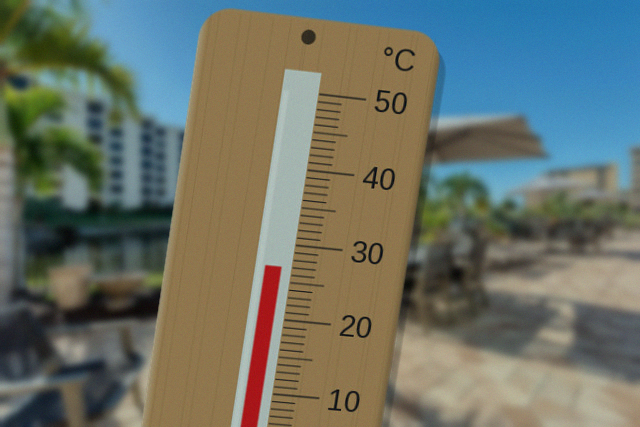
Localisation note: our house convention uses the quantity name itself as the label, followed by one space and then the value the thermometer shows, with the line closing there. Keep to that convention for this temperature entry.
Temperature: 27 °C
